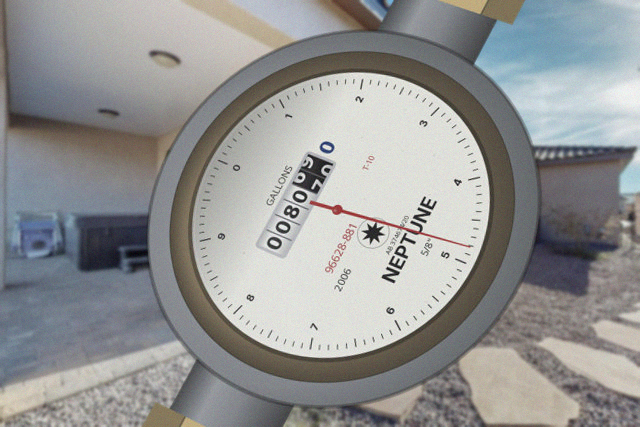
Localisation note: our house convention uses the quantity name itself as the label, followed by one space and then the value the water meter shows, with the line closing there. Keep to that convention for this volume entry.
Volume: 80694.8 gal
